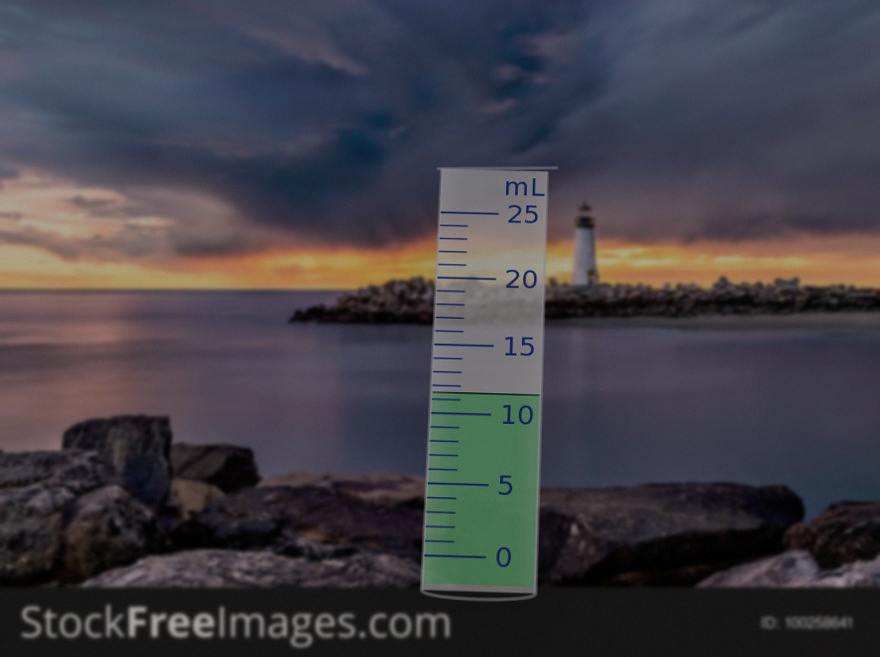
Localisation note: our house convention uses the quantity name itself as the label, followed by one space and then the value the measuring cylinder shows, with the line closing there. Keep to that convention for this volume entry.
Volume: 11.5 mL
